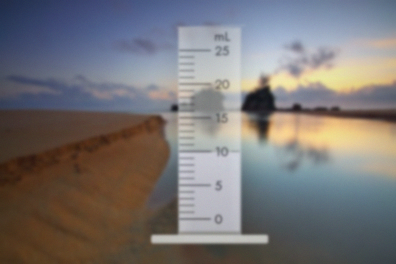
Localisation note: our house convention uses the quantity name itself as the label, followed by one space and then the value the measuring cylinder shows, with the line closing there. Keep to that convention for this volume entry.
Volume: 10 mL
